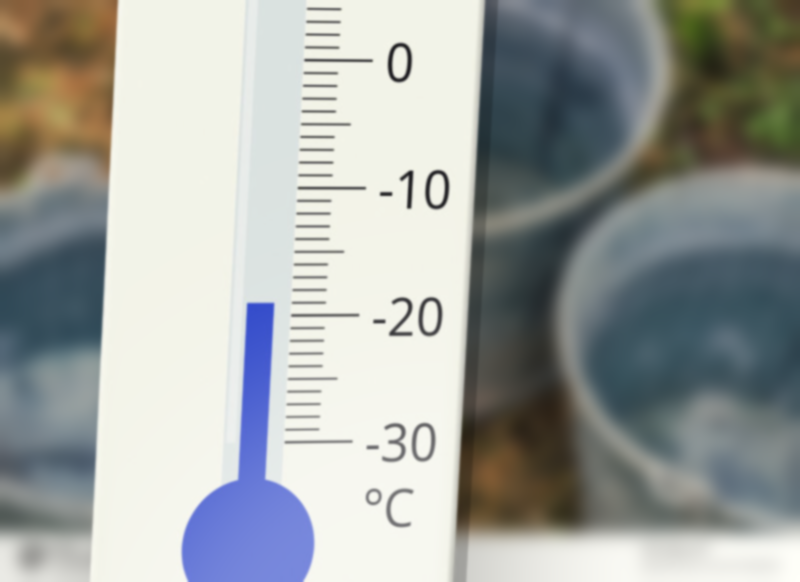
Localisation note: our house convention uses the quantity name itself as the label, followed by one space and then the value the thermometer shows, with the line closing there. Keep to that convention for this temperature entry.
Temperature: -19 °C
